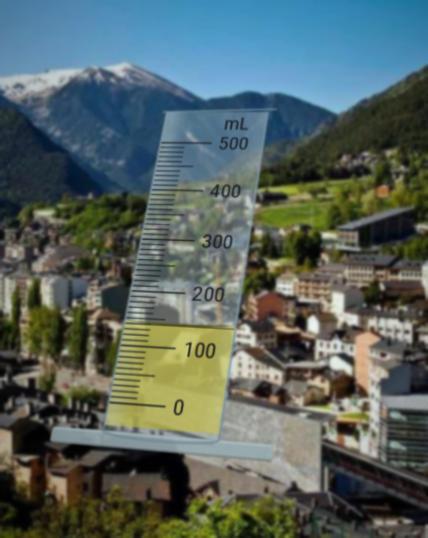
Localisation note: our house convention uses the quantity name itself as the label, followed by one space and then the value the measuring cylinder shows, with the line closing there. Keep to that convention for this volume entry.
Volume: 140 mL
